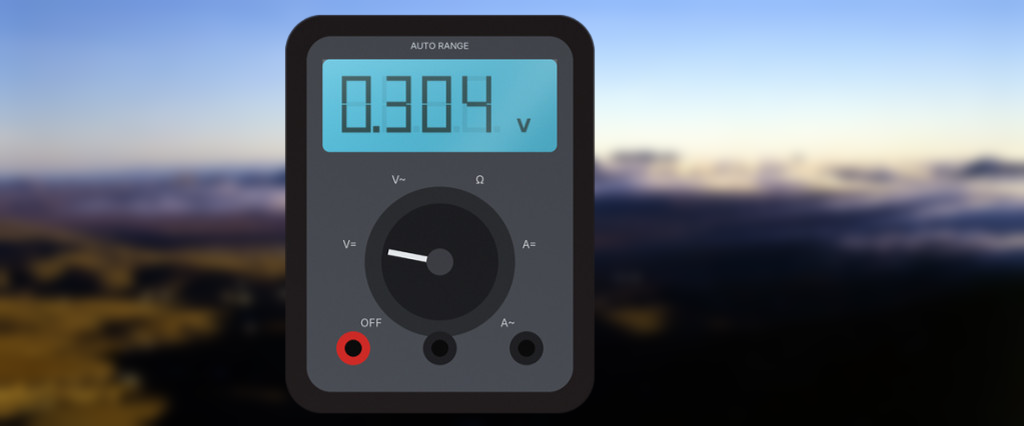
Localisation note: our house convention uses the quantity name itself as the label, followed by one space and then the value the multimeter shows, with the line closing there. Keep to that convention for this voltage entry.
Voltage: 0.304 V
